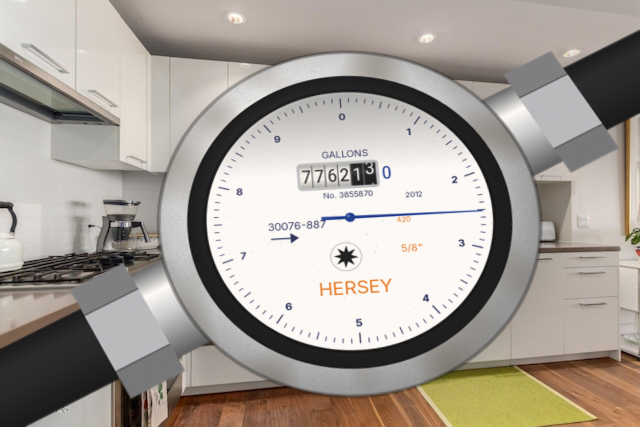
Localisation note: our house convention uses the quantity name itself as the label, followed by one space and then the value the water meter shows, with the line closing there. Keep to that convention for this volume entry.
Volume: 7762132.5 gal
